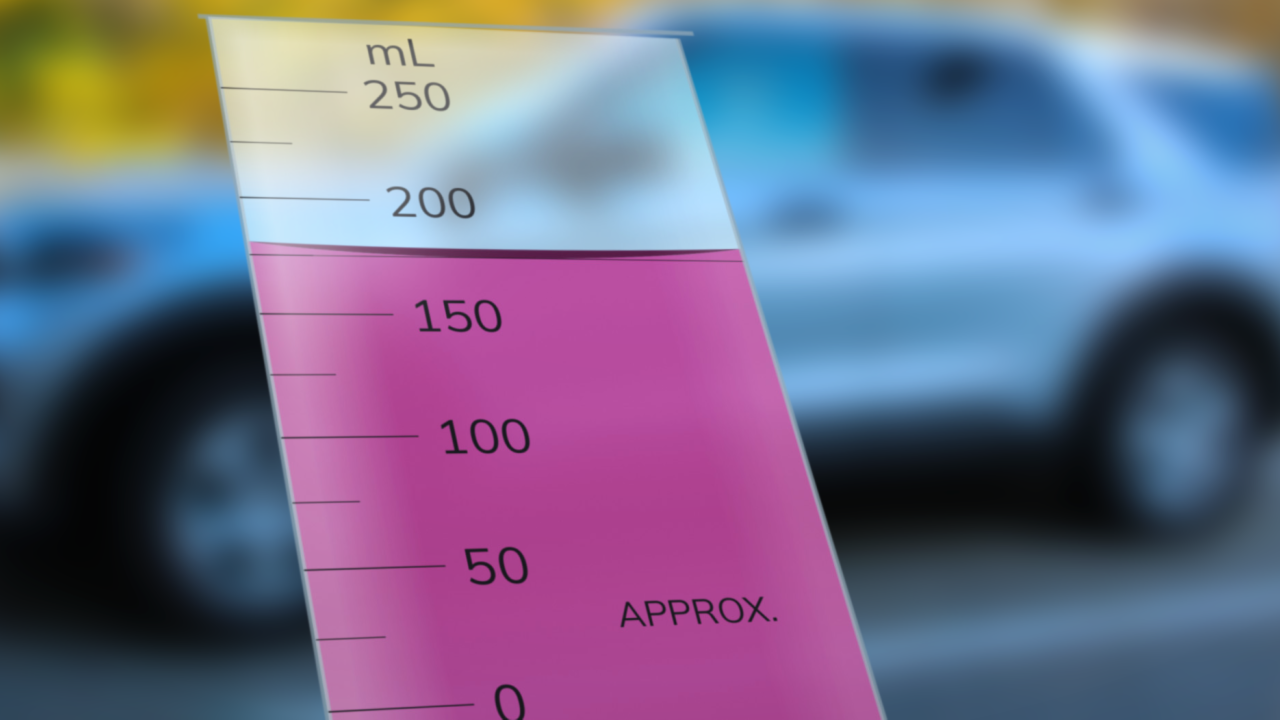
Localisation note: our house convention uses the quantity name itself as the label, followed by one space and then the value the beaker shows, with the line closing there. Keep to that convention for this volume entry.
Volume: 175 mL
